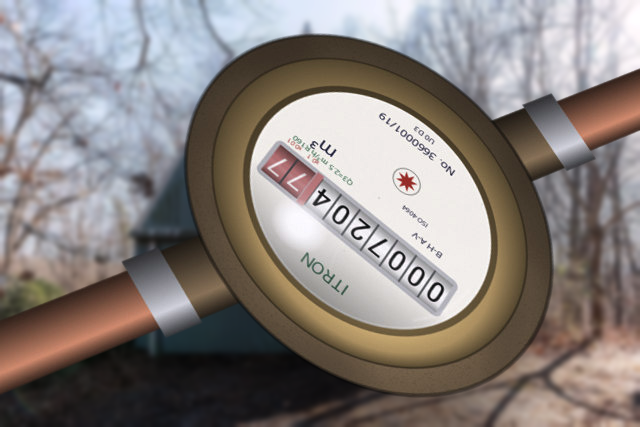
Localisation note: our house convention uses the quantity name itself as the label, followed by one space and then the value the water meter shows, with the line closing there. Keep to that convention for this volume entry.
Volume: 7204.77 m³
